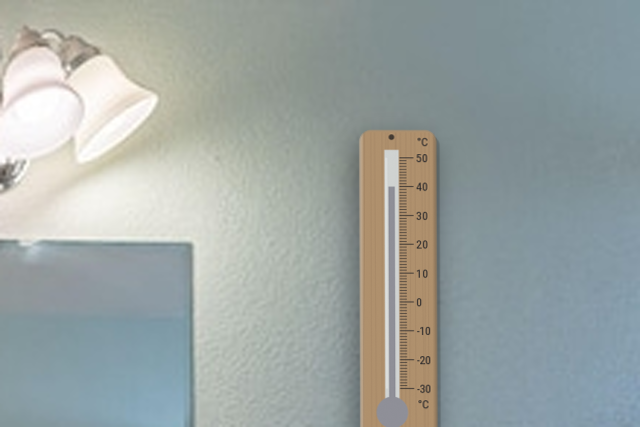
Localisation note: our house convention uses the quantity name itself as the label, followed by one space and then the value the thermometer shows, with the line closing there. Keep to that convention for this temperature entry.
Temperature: 40 °C
